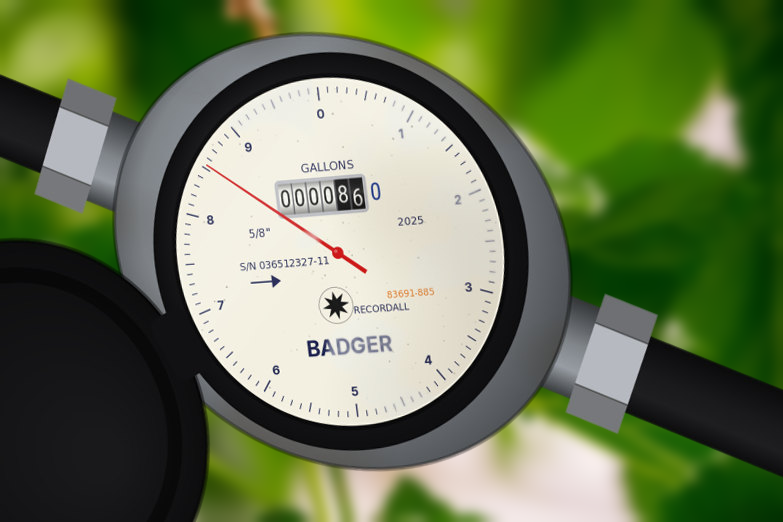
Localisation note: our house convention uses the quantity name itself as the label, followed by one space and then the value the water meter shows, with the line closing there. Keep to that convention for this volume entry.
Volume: 858.5 gal
